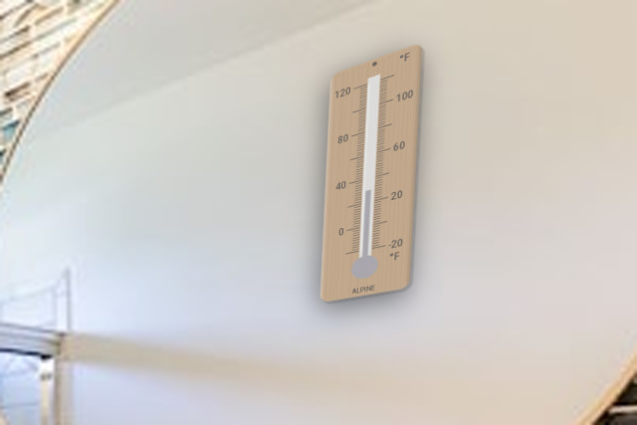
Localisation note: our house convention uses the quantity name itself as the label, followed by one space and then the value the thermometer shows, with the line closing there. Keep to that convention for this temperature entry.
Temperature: 30 °F
